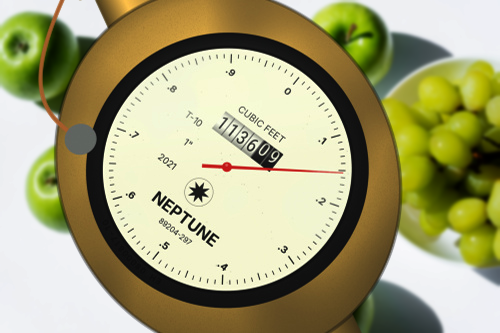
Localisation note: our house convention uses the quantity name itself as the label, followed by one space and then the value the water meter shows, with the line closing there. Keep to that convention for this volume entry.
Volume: 113609.15 ft³
